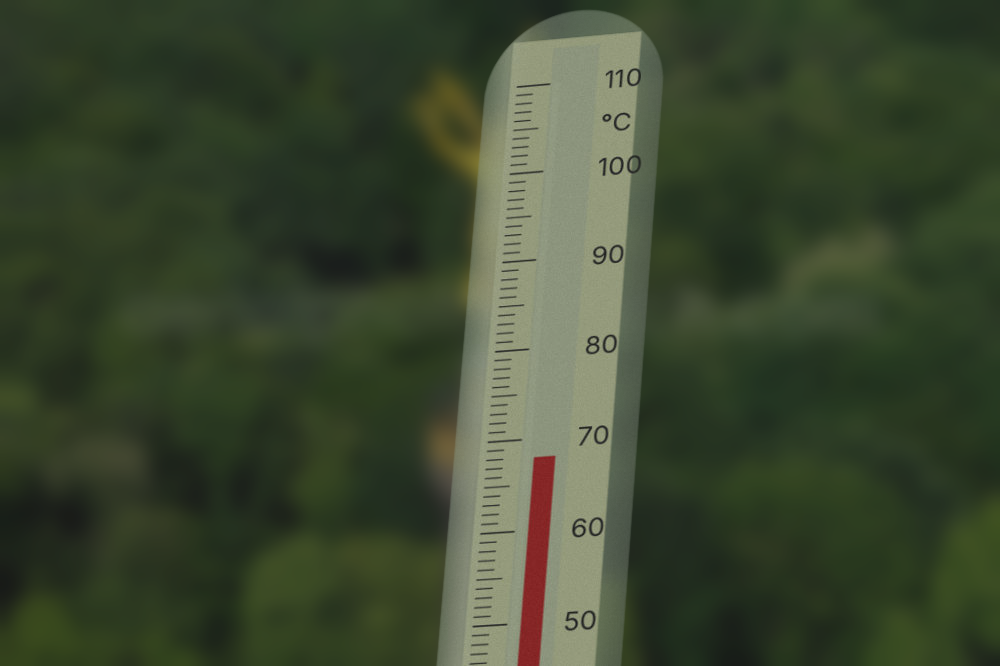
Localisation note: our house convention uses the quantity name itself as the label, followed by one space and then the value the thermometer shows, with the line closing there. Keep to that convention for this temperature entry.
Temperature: 68 °C
